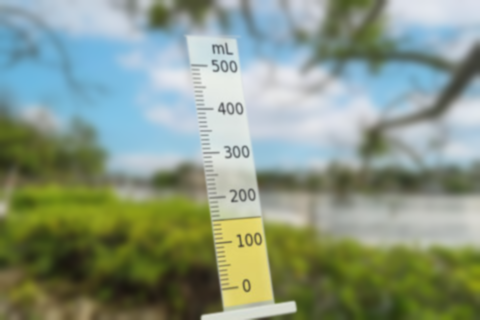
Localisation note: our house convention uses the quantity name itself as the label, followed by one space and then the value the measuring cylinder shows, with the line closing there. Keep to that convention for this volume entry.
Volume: 150 mL
